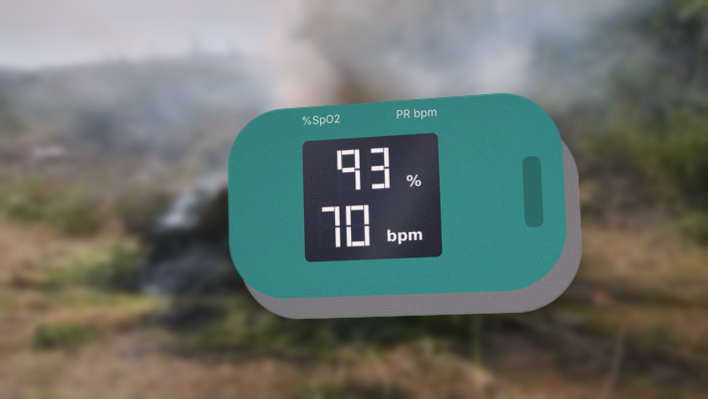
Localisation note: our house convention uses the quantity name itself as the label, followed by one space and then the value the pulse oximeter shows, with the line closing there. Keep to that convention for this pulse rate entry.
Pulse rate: 70 bpm
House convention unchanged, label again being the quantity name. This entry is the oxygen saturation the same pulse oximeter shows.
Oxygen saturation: 93 %
